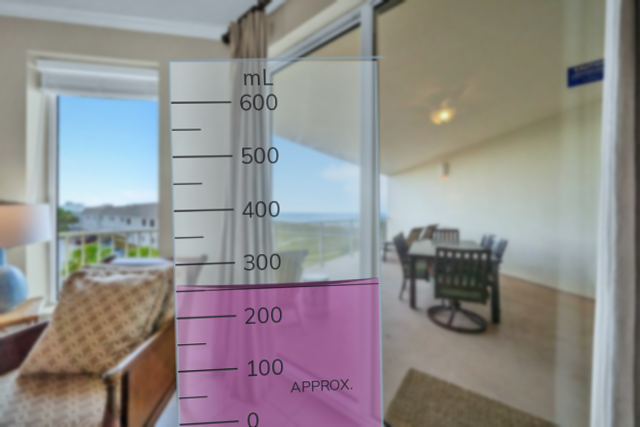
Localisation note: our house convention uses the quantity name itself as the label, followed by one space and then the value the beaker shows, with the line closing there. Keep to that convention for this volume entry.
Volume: 250 mL
